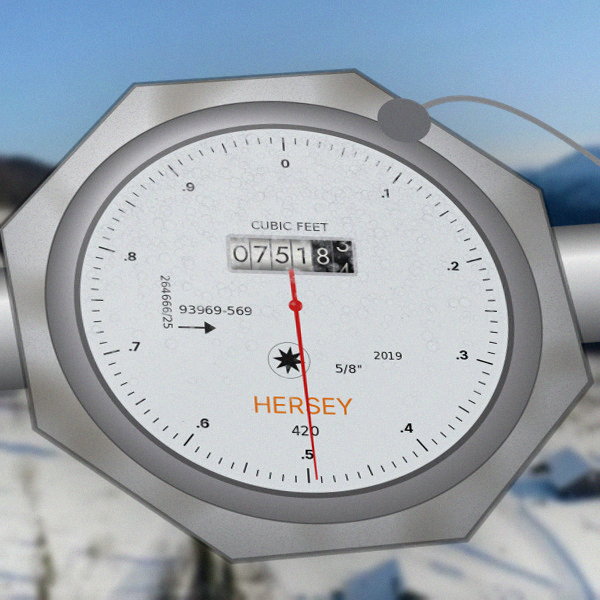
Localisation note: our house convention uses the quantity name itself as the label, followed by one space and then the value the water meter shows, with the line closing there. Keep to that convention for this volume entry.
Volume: 75183.49 ft³
